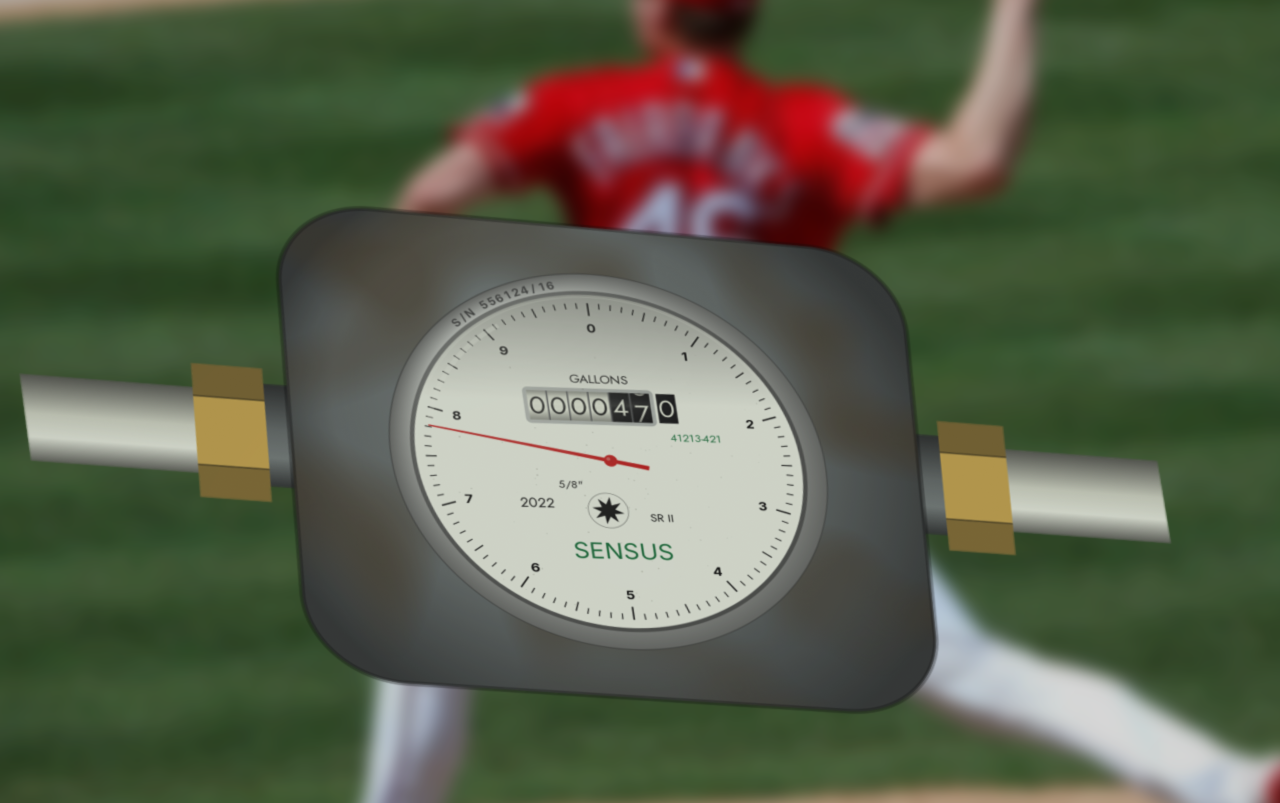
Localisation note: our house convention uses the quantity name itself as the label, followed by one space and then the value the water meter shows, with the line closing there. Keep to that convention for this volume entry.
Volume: 467.8 gal
